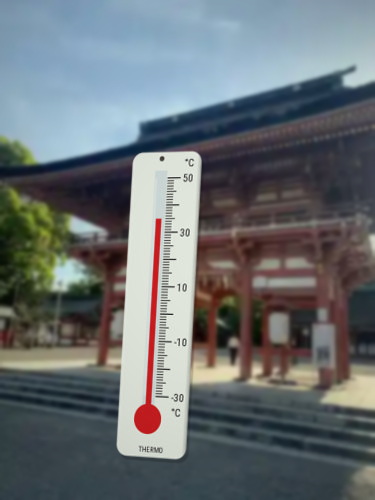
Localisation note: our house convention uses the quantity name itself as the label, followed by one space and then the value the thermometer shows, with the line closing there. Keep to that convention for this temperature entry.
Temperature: 35 °C
